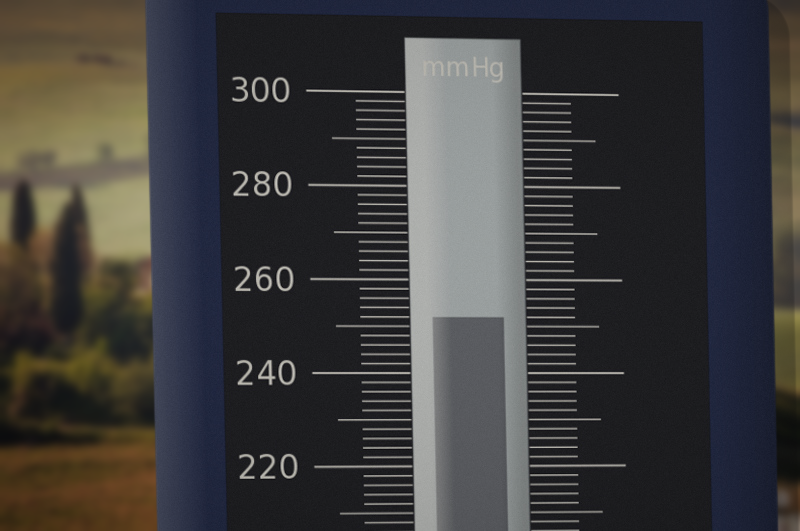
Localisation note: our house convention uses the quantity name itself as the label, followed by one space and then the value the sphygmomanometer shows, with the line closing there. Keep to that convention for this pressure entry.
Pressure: 252 mmHg
